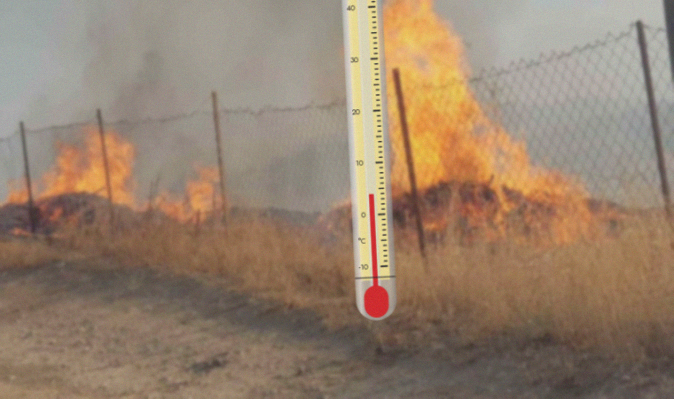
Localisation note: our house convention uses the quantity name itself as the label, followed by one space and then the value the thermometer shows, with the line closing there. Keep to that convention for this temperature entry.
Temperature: 4 °C
